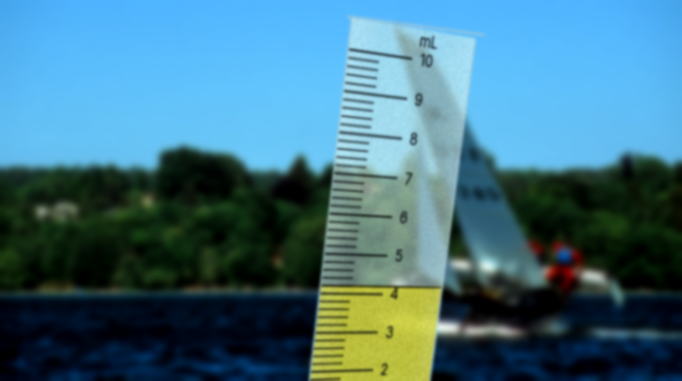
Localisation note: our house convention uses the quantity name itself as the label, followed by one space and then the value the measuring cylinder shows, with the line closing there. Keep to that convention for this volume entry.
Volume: 4.2 mL
